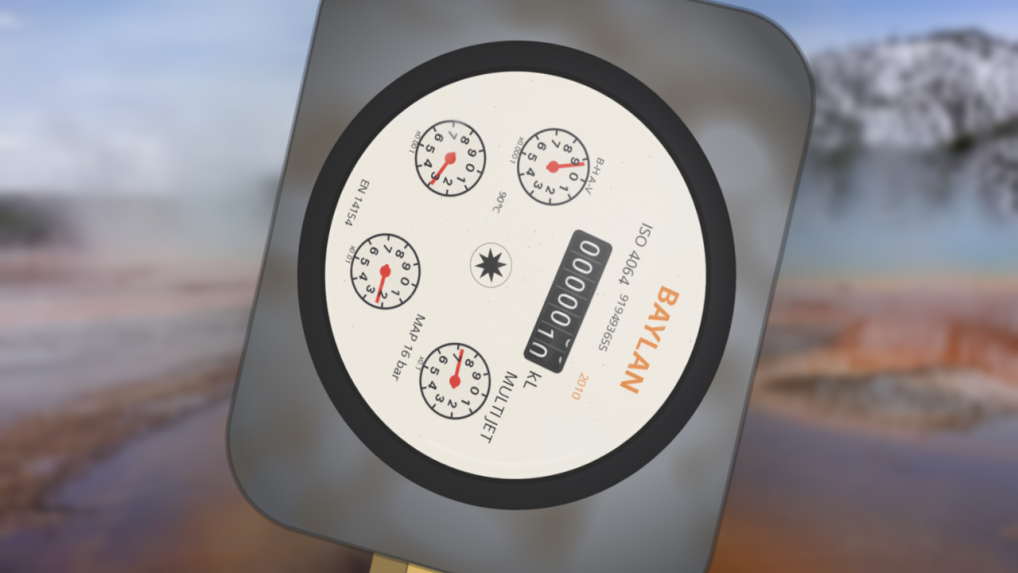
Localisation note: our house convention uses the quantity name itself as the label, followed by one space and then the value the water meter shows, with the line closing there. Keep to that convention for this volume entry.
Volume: 9.7229 kL
